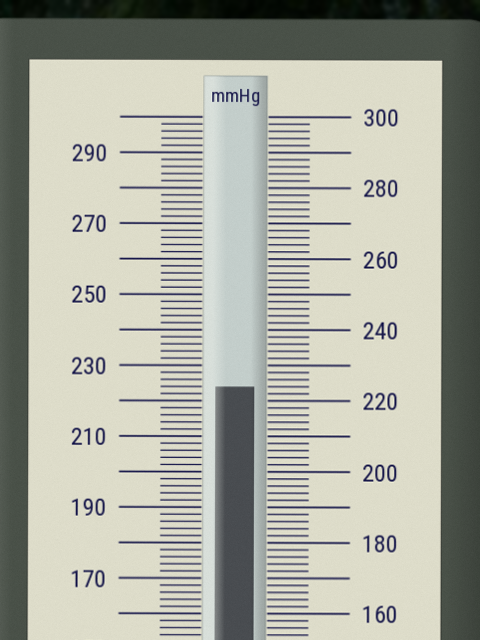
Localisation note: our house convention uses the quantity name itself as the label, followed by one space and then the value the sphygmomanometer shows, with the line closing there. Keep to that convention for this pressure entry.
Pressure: 224 mmHg
